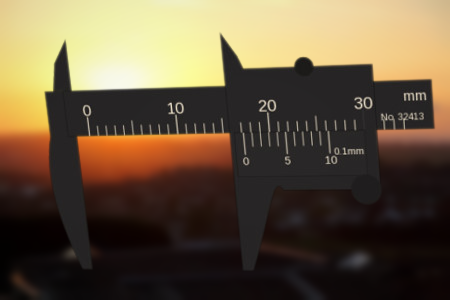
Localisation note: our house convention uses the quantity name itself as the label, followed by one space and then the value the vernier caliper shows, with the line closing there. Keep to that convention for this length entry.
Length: 17.2 mm
